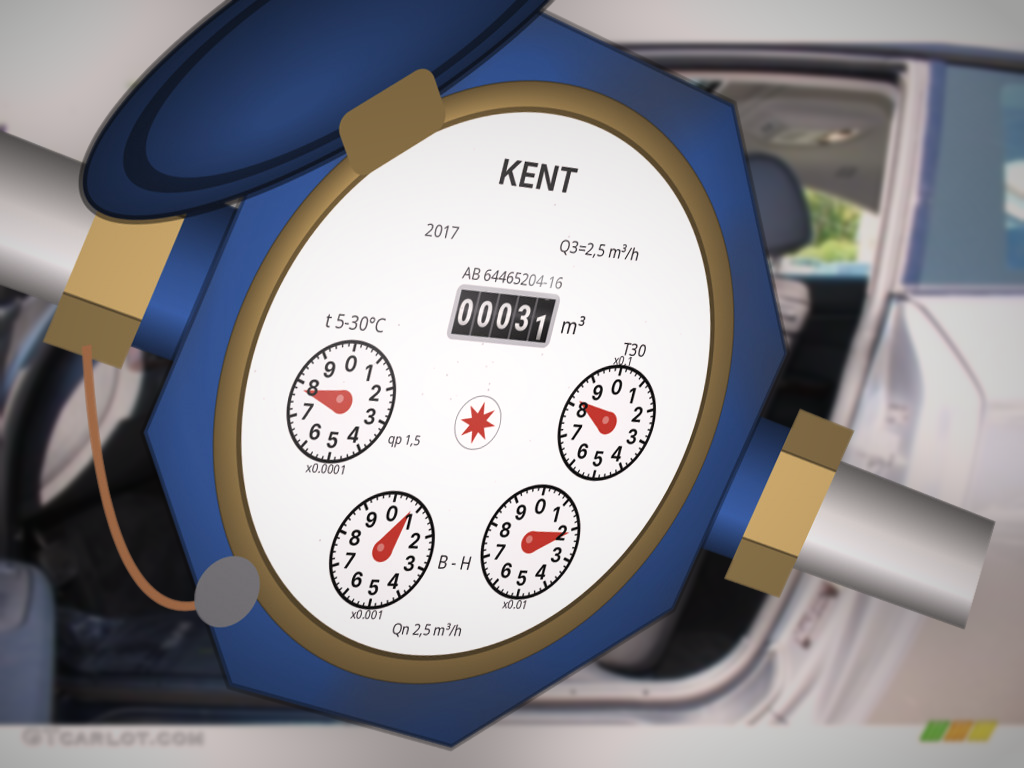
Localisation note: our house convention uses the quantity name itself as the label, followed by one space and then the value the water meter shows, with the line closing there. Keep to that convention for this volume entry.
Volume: 30.8207 m³
